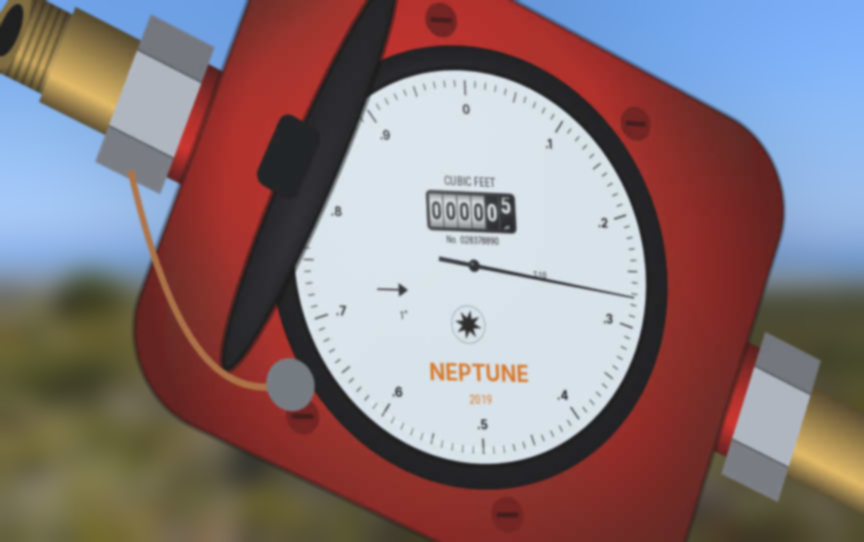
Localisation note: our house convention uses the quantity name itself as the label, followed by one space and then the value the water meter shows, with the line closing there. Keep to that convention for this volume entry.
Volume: 5.27 ft³
